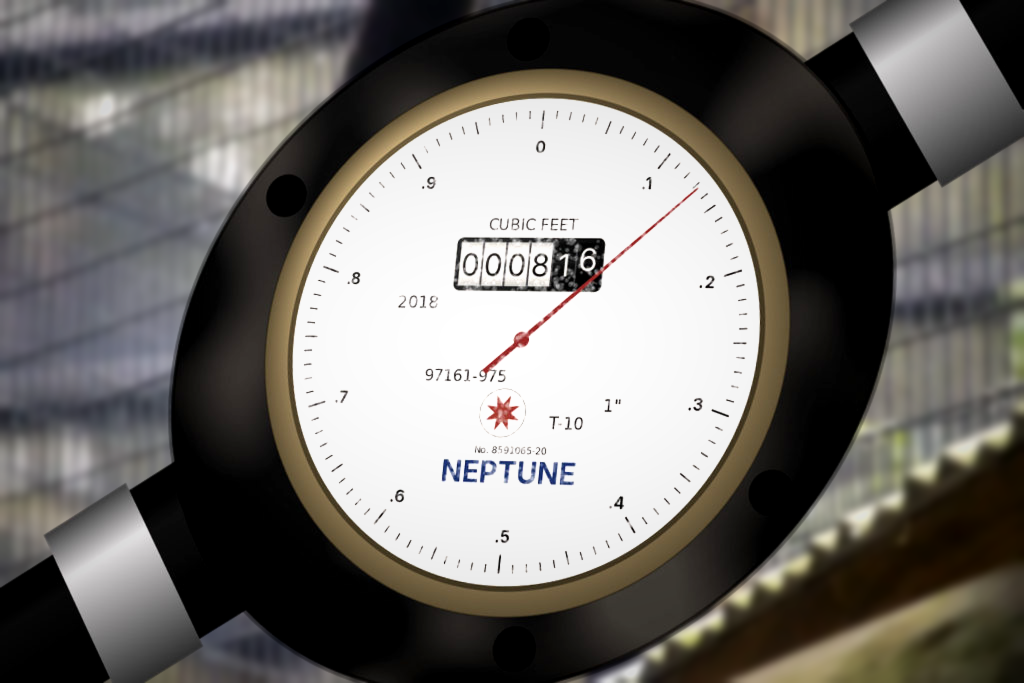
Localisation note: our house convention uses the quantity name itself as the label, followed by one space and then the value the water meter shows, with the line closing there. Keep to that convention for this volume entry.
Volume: 816.13 ft³
